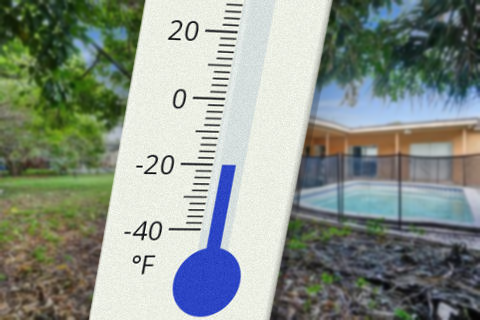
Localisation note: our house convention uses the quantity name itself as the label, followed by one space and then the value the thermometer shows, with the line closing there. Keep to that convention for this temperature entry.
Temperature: -20 °F
